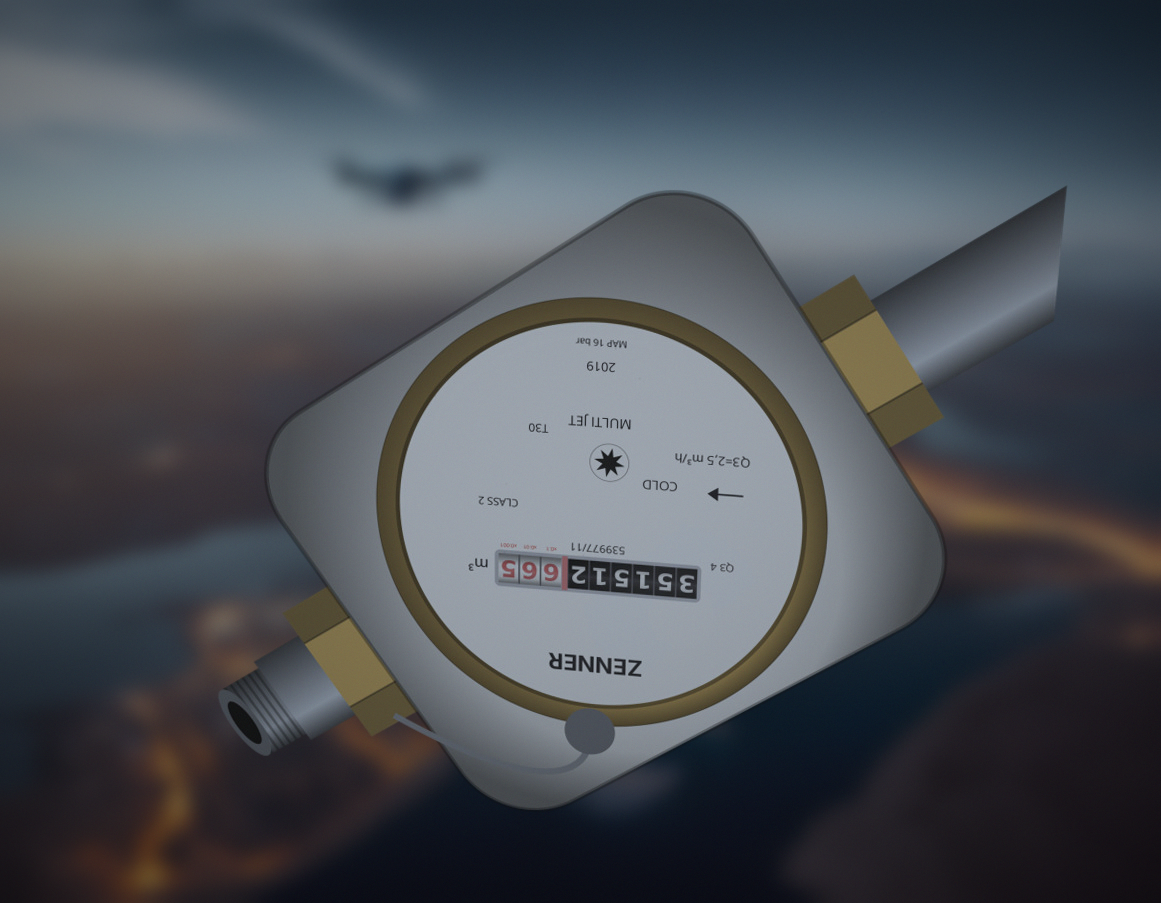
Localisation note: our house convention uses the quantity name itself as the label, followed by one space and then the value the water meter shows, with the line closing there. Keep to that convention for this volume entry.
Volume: 351512.665 m³
